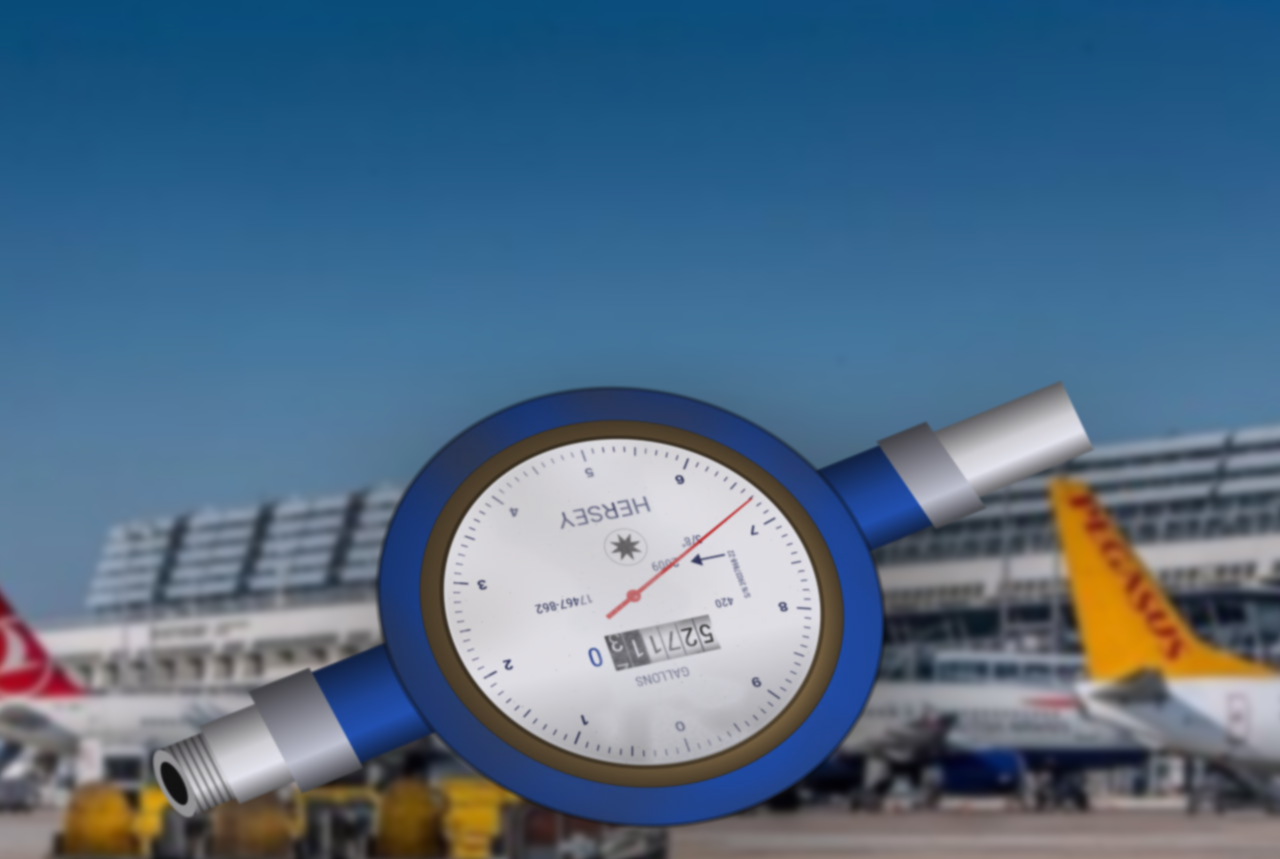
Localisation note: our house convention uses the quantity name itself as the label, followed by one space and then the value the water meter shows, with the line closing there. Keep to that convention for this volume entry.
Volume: 5271126.7 gal
